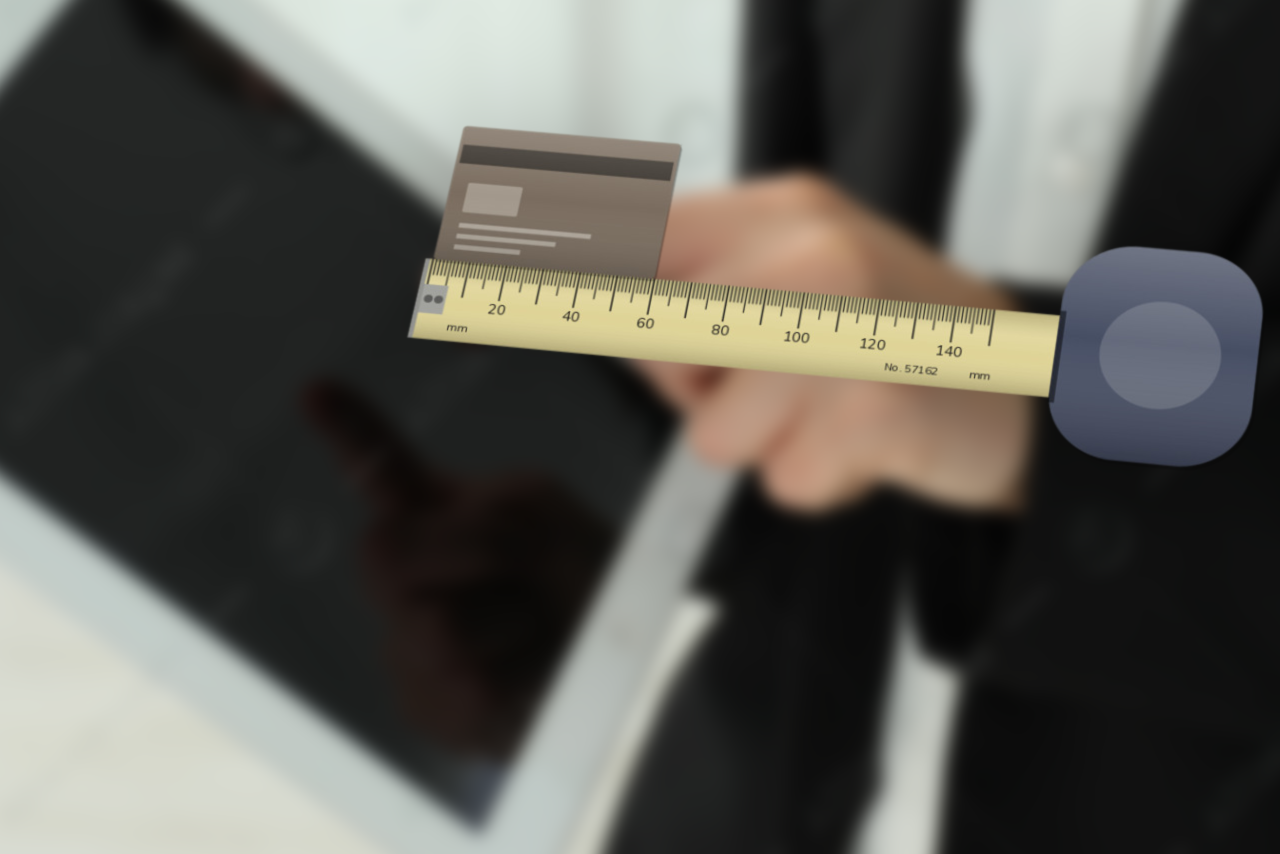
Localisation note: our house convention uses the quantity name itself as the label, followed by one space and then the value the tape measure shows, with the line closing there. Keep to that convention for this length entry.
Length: 60 mm
